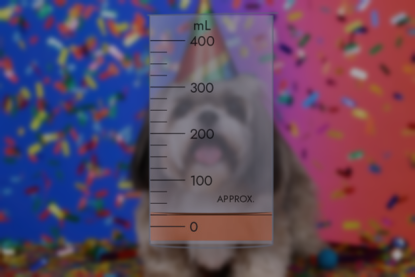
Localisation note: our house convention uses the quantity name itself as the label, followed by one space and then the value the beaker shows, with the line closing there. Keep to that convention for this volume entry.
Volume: 25 mL
